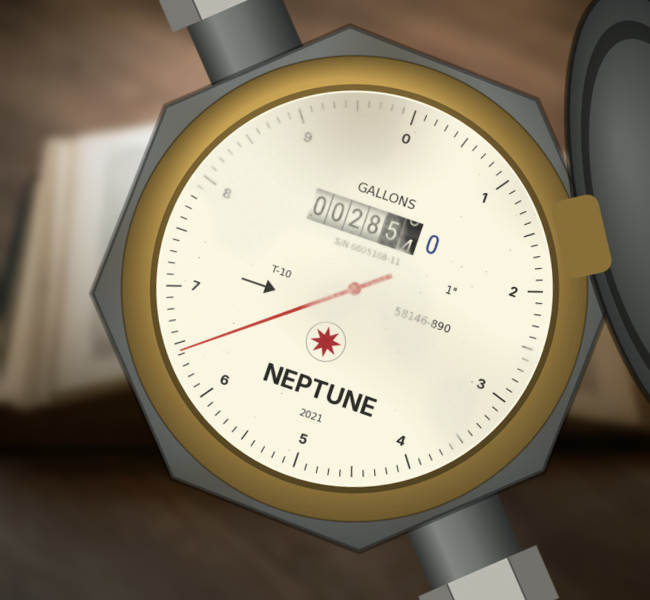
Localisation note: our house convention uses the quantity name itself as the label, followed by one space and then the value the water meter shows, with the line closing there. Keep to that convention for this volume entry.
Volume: 28536.4 gal
